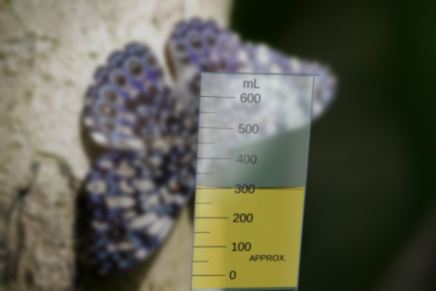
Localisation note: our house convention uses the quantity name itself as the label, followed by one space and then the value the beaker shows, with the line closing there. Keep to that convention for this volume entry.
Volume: 300 mL
